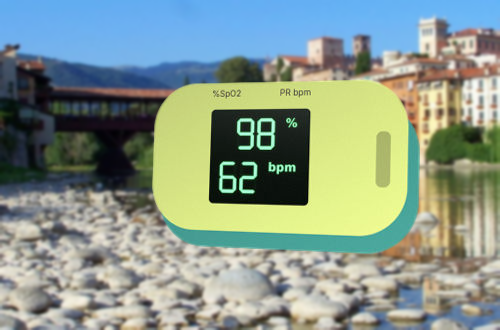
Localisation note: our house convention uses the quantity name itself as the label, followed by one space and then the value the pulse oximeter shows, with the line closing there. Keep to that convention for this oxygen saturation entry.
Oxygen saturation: 98 %
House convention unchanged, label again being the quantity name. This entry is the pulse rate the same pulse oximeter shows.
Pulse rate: 62 bpm
